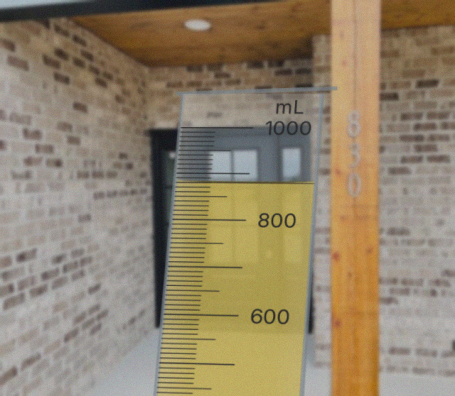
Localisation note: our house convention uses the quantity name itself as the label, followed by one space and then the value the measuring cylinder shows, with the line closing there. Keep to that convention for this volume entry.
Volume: 880 mL
